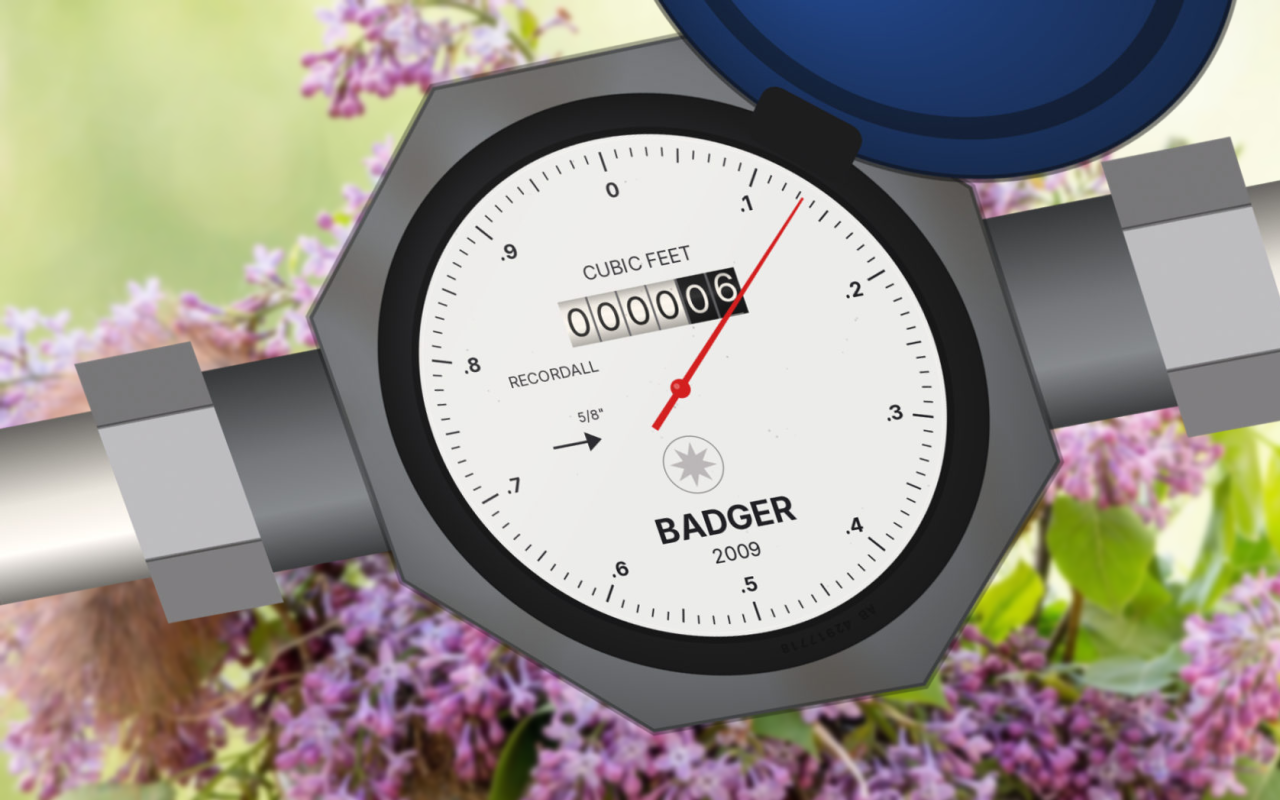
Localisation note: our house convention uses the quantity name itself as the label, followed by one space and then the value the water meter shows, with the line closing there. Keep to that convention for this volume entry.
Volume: 6.13 ft³
